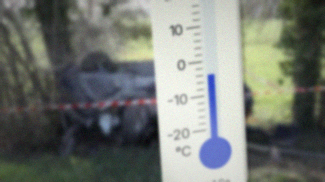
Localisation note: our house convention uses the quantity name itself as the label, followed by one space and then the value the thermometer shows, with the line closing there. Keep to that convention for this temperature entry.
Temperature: -4 °C
